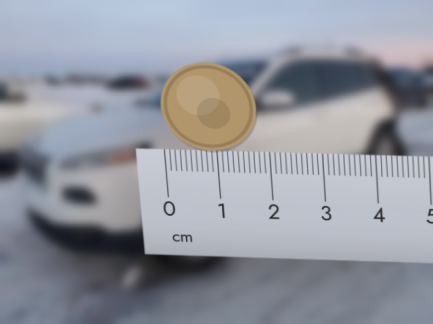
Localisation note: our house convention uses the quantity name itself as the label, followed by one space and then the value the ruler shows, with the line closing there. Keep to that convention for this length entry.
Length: 1.8 cm
